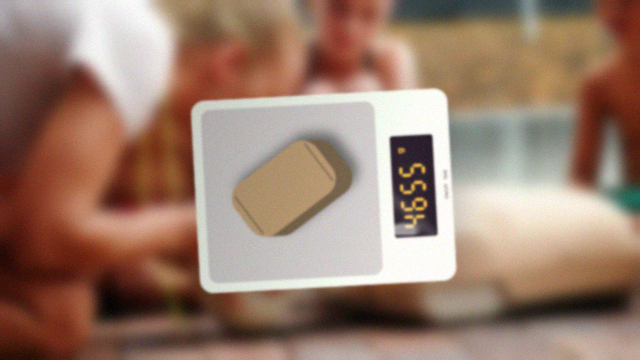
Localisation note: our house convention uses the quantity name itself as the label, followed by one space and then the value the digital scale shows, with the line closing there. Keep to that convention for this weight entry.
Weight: 4655 g
